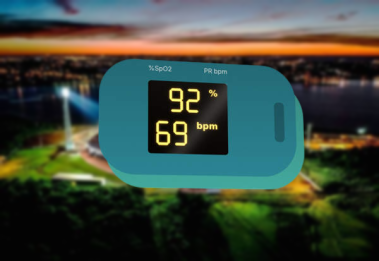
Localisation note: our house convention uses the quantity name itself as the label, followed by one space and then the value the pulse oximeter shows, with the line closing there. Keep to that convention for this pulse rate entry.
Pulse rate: 69 bpm
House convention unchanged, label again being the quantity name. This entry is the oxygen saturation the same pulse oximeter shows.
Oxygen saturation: 92 %
